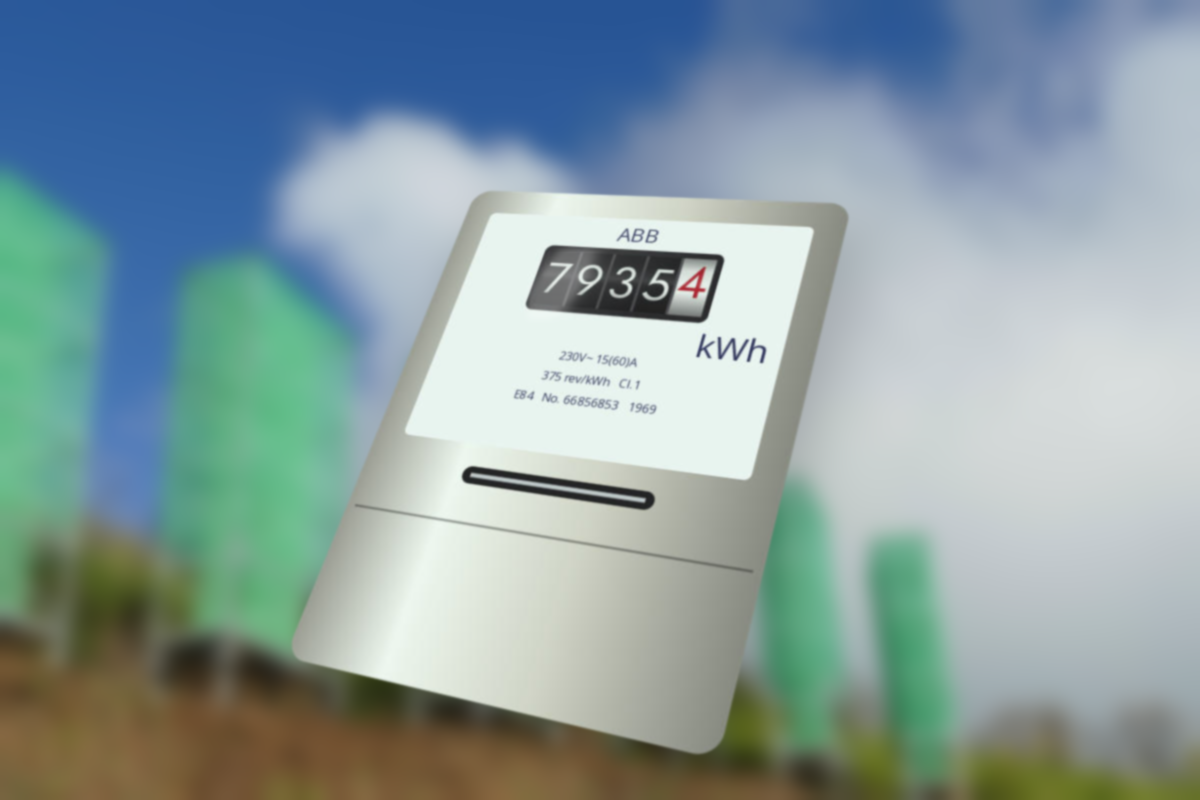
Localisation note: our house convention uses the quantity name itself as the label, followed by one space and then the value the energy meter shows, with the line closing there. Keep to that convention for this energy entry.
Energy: 7935.4 kWh
